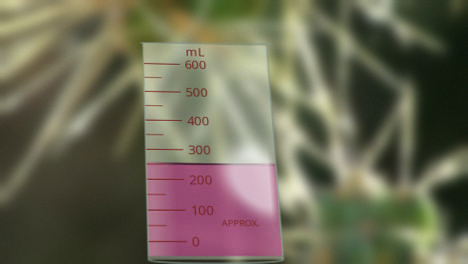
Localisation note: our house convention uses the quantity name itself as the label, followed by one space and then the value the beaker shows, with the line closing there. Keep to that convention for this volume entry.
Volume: 250 mL
